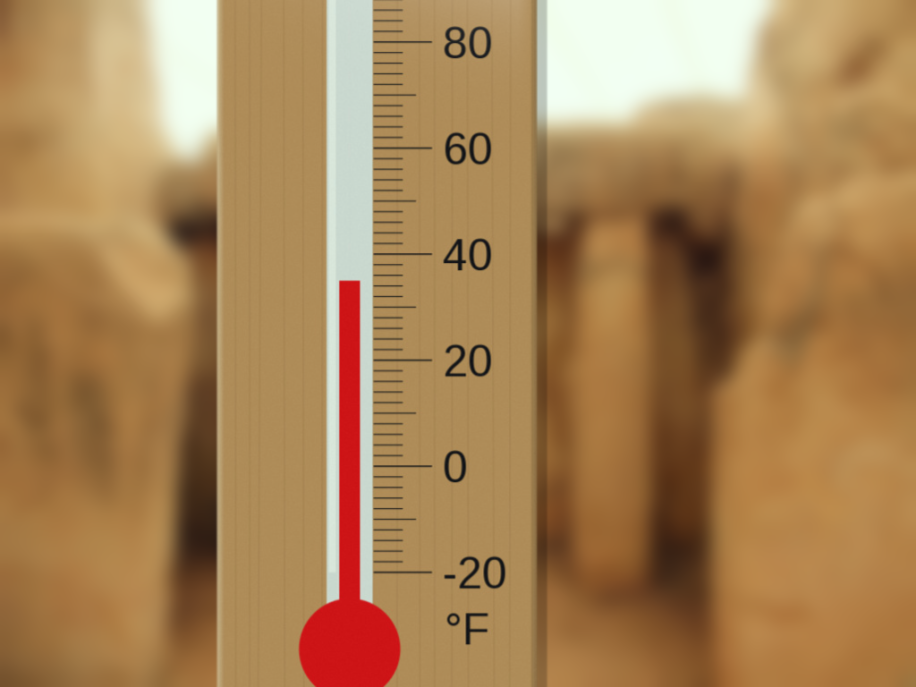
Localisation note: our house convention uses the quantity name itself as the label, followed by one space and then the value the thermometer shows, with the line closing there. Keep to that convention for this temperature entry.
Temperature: 35 °F
